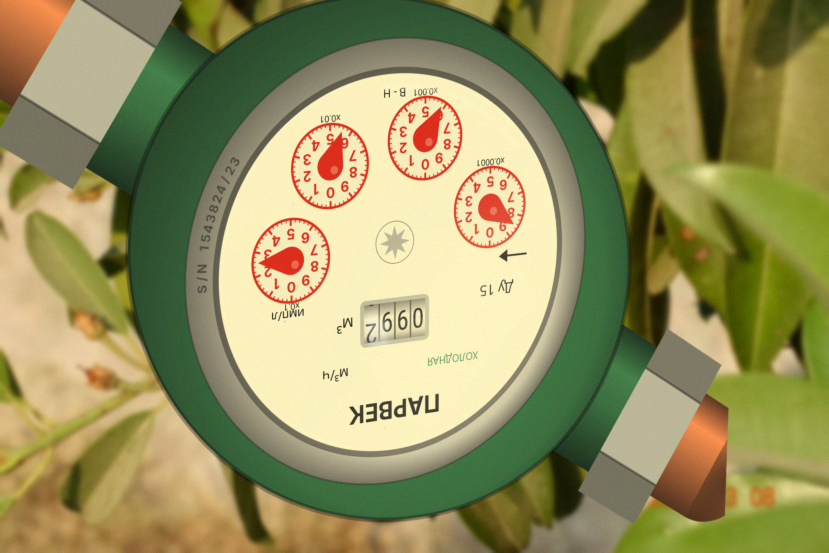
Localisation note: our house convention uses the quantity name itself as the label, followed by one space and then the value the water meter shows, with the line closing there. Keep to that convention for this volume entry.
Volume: 992.2558 m³
